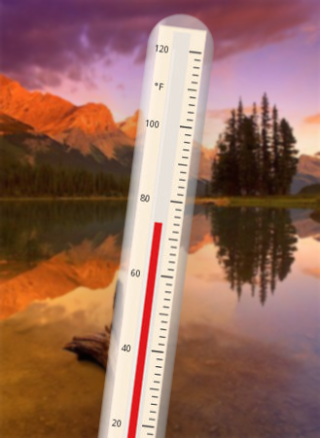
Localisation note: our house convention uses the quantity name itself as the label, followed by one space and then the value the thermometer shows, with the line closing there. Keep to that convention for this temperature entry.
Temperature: 74 °F
